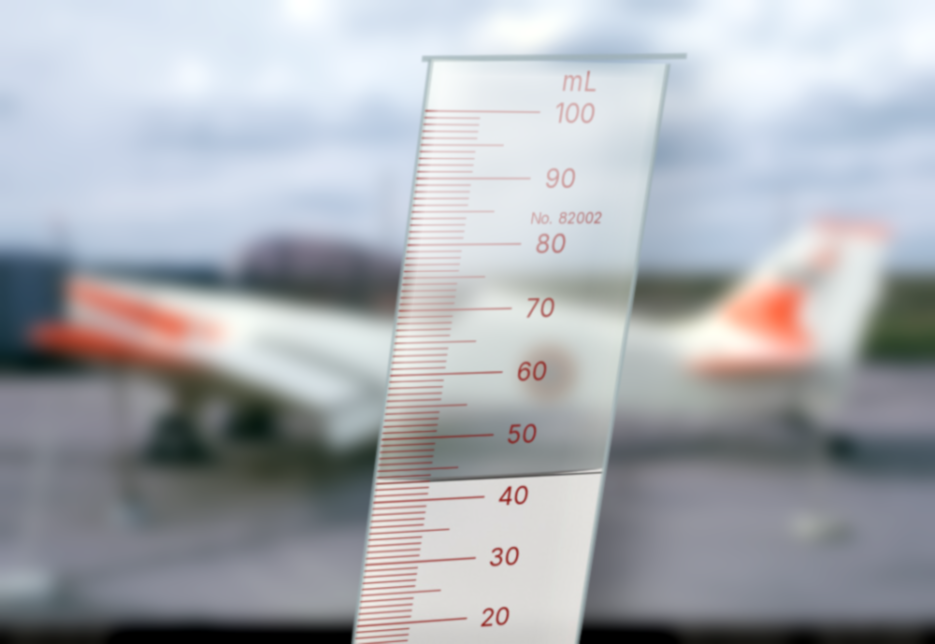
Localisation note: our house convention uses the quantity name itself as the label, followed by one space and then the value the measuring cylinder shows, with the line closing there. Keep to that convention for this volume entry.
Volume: 43 mL
